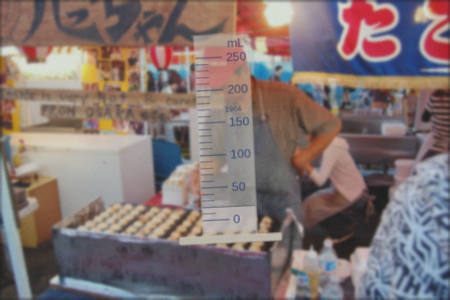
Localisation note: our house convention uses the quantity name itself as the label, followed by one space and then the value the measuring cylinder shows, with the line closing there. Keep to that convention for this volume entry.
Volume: 20 mL
